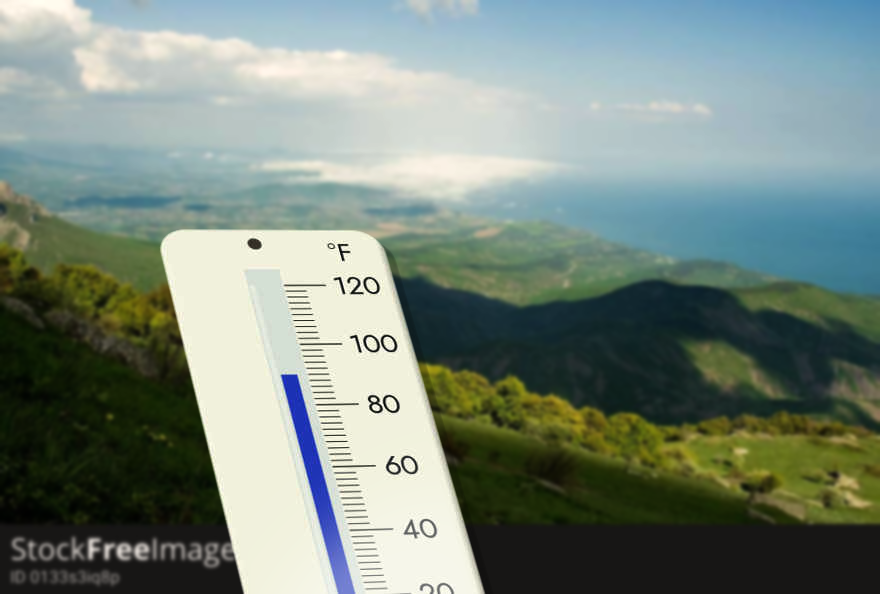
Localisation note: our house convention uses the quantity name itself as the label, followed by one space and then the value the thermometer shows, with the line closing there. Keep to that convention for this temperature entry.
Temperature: 90 °F
